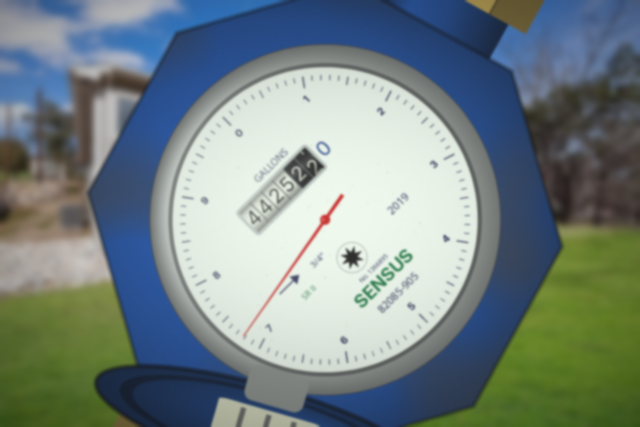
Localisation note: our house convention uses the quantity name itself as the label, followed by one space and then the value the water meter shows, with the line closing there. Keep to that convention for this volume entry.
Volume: 4425217.2 gal
